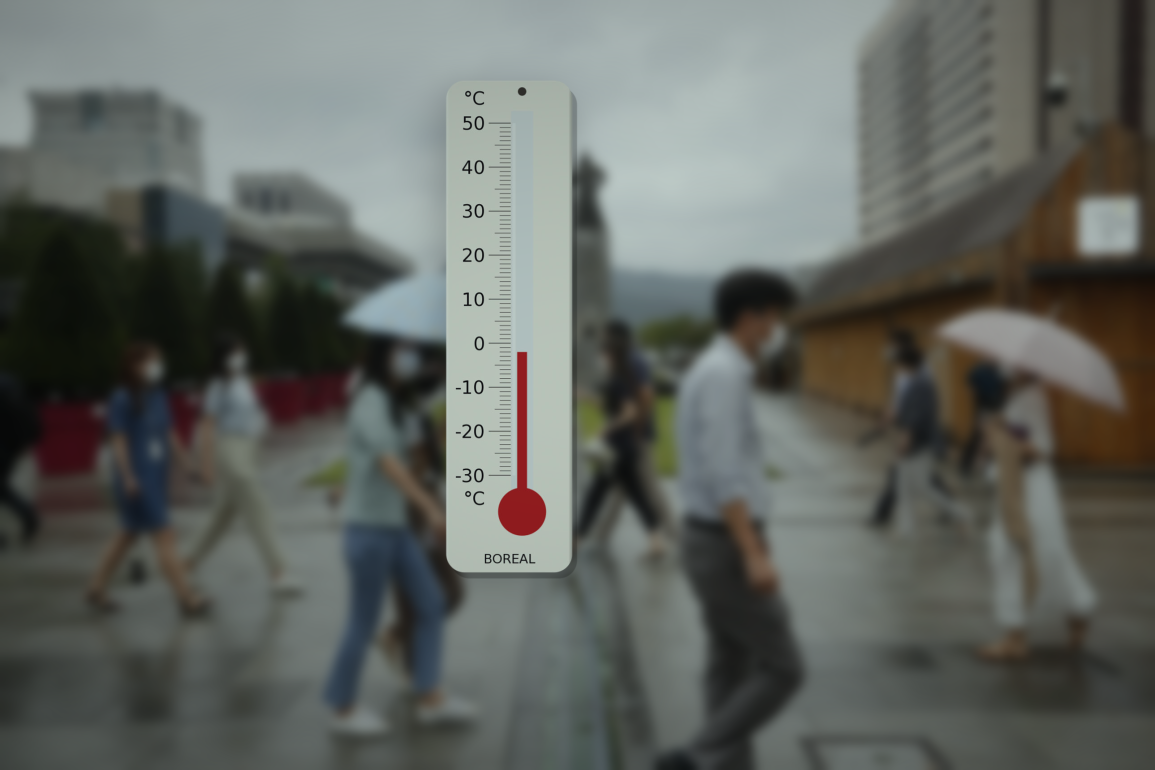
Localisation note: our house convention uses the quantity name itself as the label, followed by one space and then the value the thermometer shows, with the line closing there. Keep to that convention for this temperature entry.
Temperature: -2 °C
